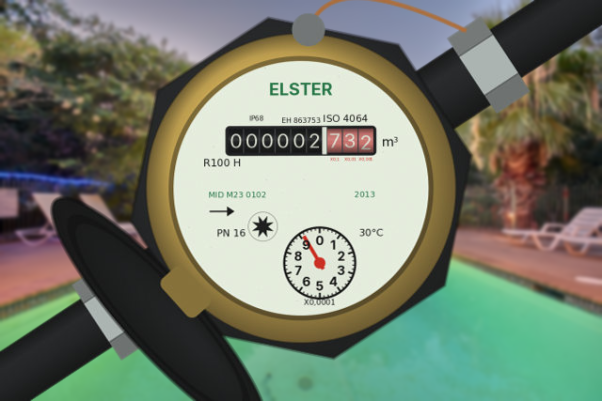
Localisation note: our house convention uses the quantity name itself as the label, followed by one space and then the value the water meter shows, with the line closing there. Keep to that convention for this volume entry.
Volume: 2.7319 m³
